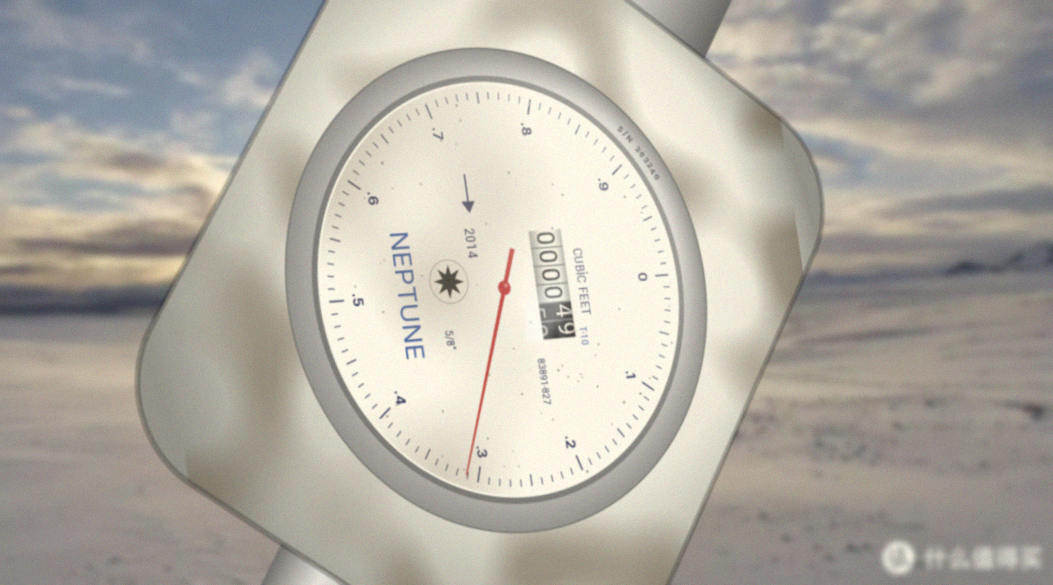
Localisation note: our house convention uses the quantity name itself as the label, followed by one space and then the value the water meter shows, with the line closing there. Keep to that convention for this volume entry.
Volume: 49.31 ft³
